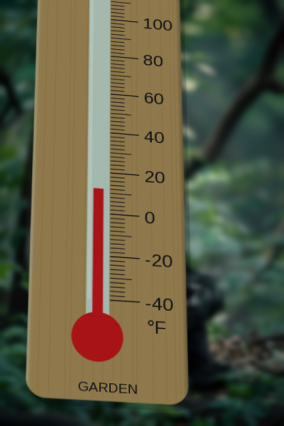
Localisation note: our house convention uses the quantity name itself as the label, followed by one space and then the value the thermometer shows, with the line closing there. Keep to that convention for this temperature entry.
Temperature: 12 °F
